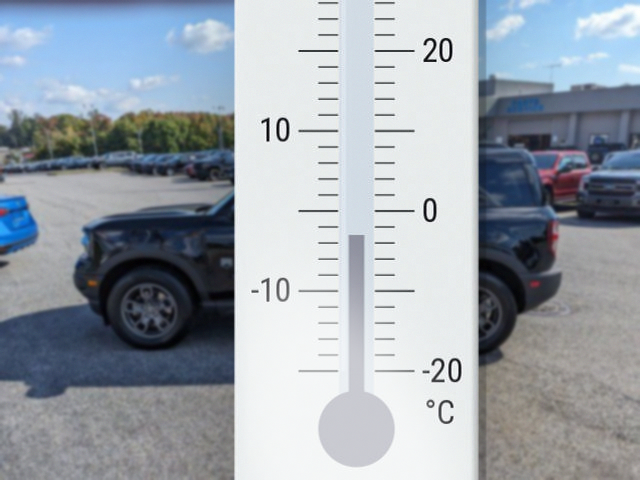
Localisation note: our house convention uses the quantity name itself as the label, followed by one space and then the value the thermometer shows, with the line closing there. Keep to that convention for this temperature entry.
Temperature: -3 °C
